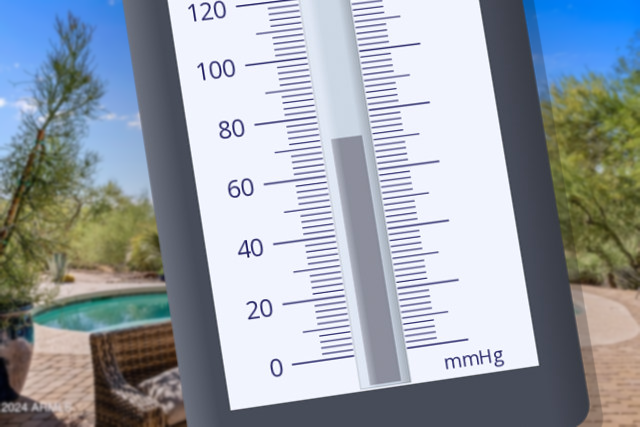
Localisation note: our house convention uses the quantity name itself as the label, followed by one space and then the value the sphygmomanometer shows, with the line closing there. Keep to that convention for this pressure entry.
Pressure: 72 mmHg
